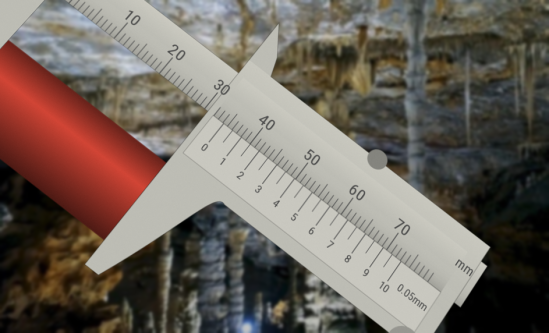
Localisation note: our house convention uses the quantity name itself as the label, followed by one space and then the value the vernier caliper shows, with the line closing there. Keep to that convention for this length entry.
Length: 34.2 mm
